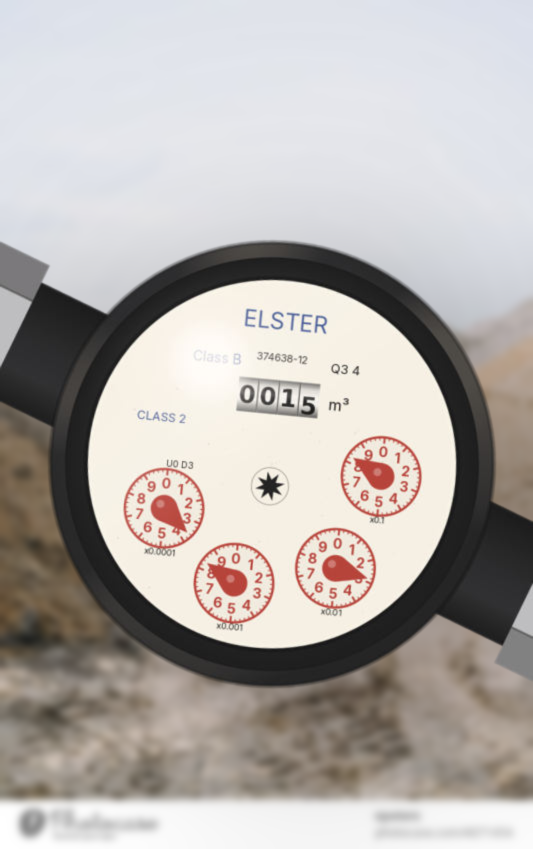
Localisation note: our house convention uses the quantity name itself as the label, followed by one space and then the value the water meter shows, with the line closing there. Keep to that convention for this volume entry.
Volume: 14.8283 m³
